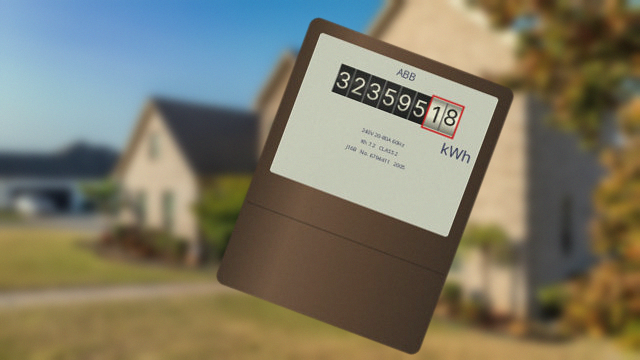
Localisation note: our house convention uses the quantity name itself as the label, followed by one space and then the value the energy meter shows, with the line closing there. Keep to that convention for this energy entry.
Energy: 323595.18 kWh
